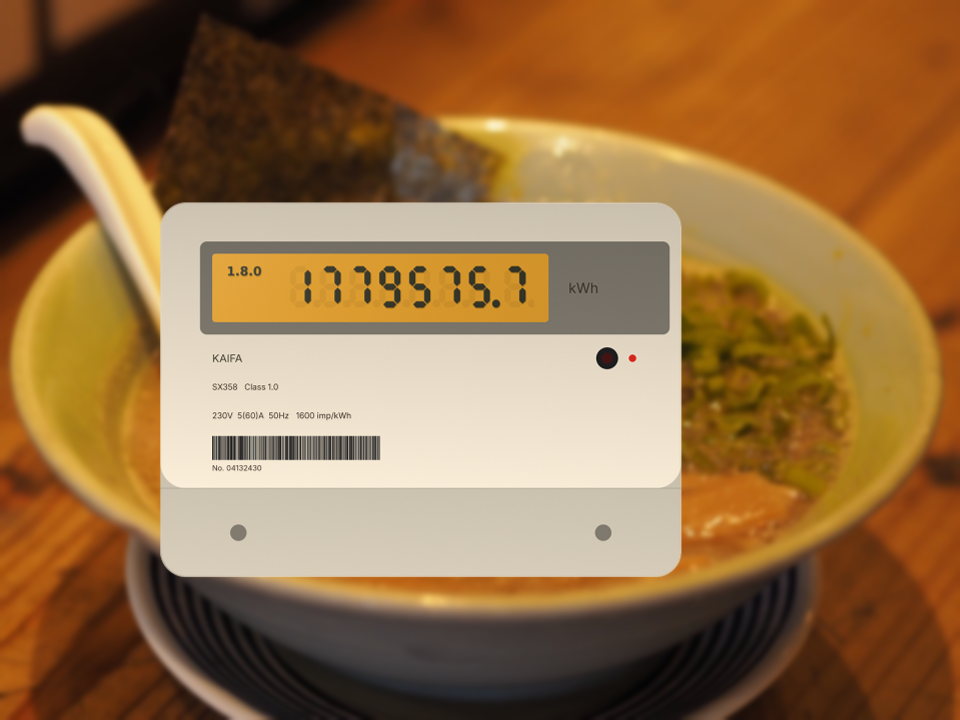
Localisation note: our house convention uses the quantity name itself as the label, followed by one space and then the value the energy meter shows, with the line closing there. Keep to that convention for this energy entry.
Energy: 1779575.7 kWh
